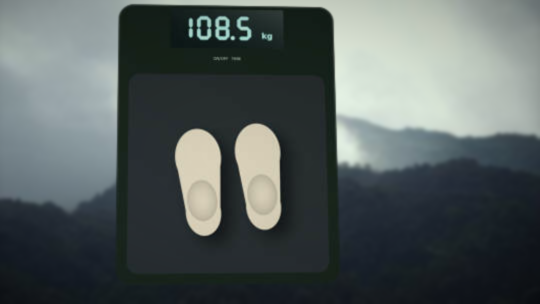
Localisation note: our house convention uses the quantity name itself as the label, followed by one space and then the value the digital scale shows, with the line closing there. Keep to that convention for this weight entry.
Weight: 108.5 kg
